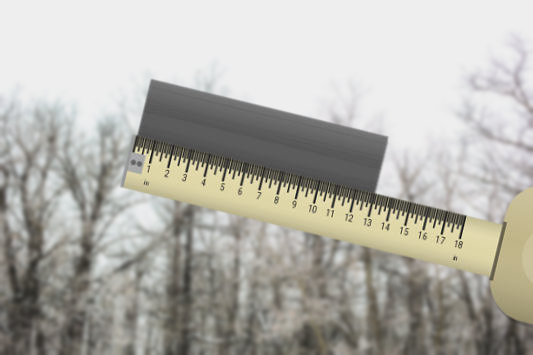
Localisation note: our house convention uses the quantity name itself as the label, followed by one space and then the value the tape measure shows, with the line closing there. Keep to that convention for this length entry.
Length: 13 in
